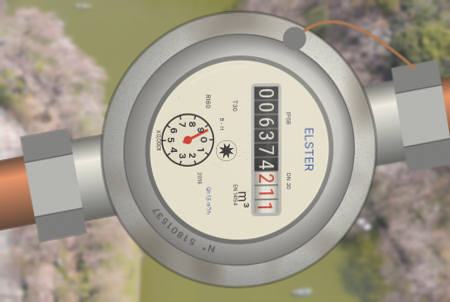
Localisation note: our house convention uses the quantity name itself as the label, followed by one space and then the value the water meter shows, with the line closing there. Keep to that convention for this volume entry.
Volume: 6374.2109 m³
